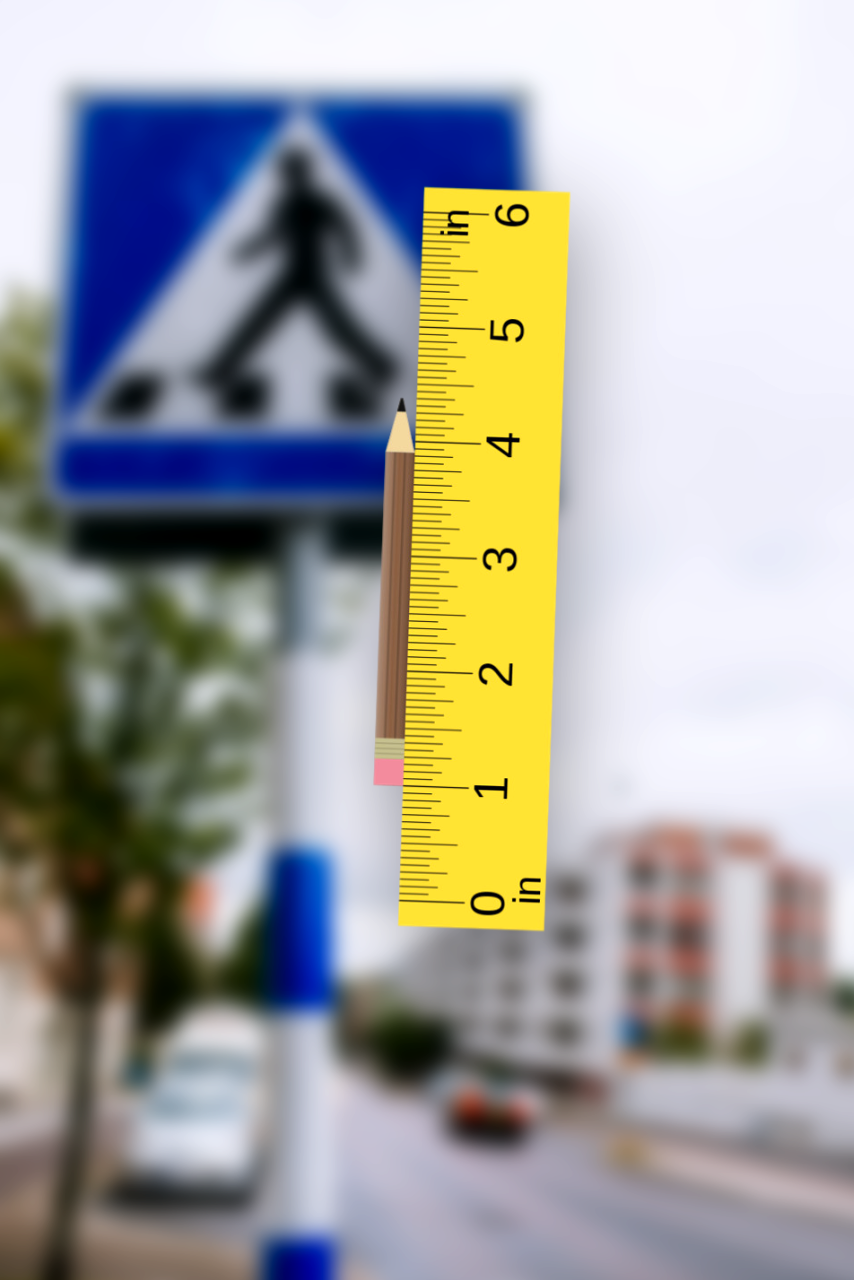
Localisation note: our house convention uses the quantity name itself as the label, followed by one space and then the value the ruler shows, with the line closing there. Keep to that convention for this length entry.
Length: 3.375 in
